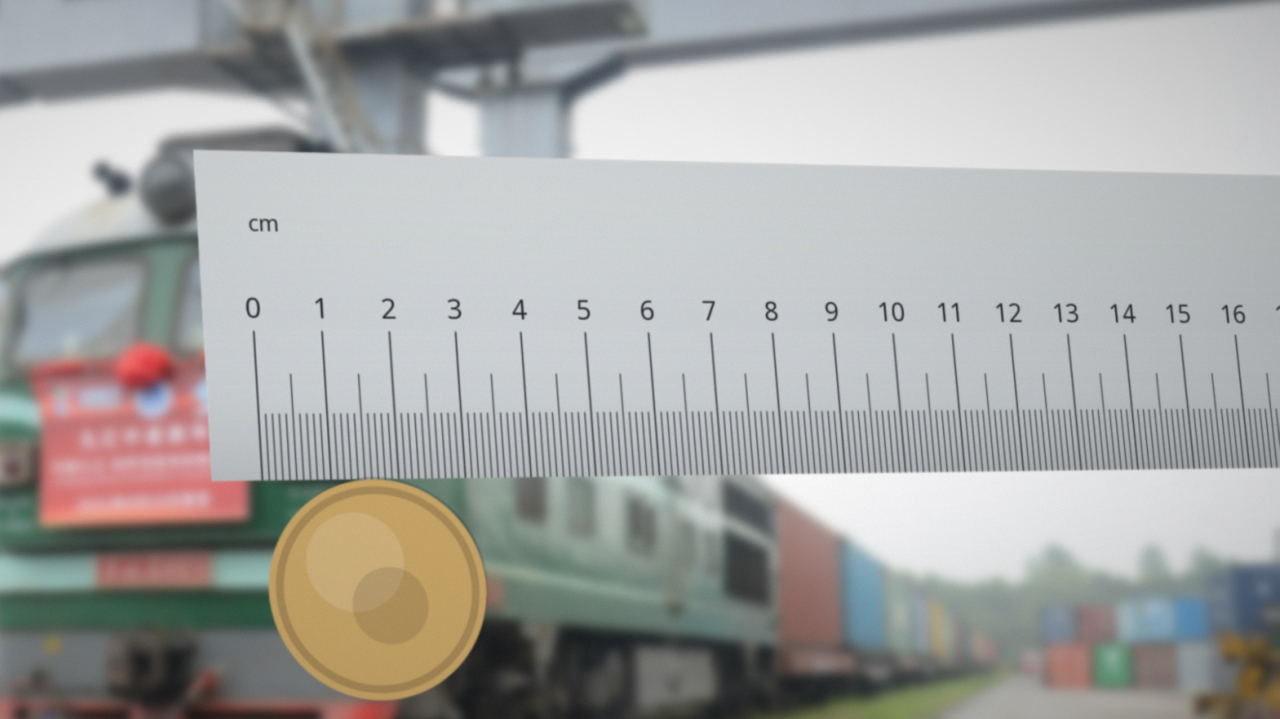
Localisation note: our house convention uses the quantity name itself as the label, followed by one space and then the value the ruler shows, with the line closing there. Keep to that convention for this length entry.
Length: 3.2 cm
